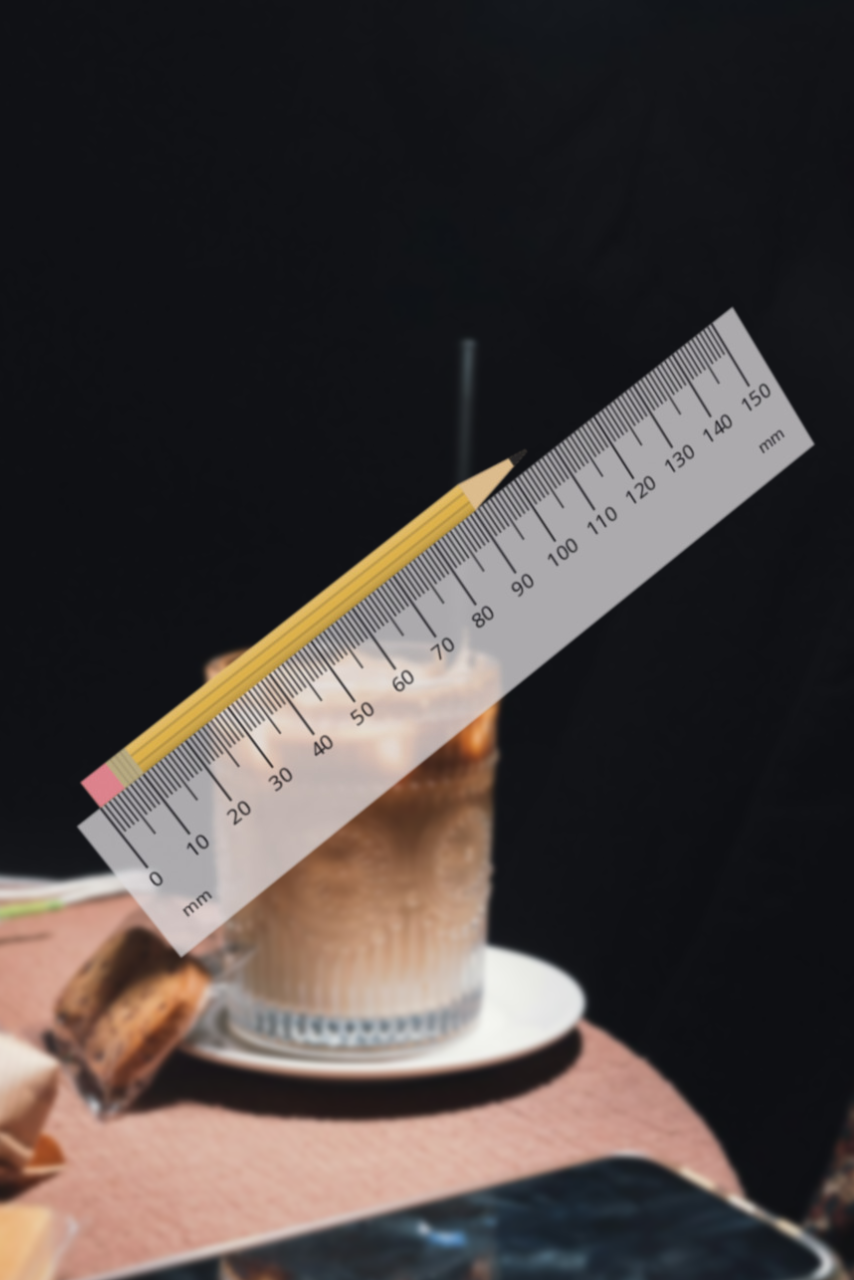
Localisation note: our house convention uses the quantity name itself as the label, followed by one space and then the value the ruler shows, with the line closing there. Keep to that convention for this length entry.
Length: 105 mm
